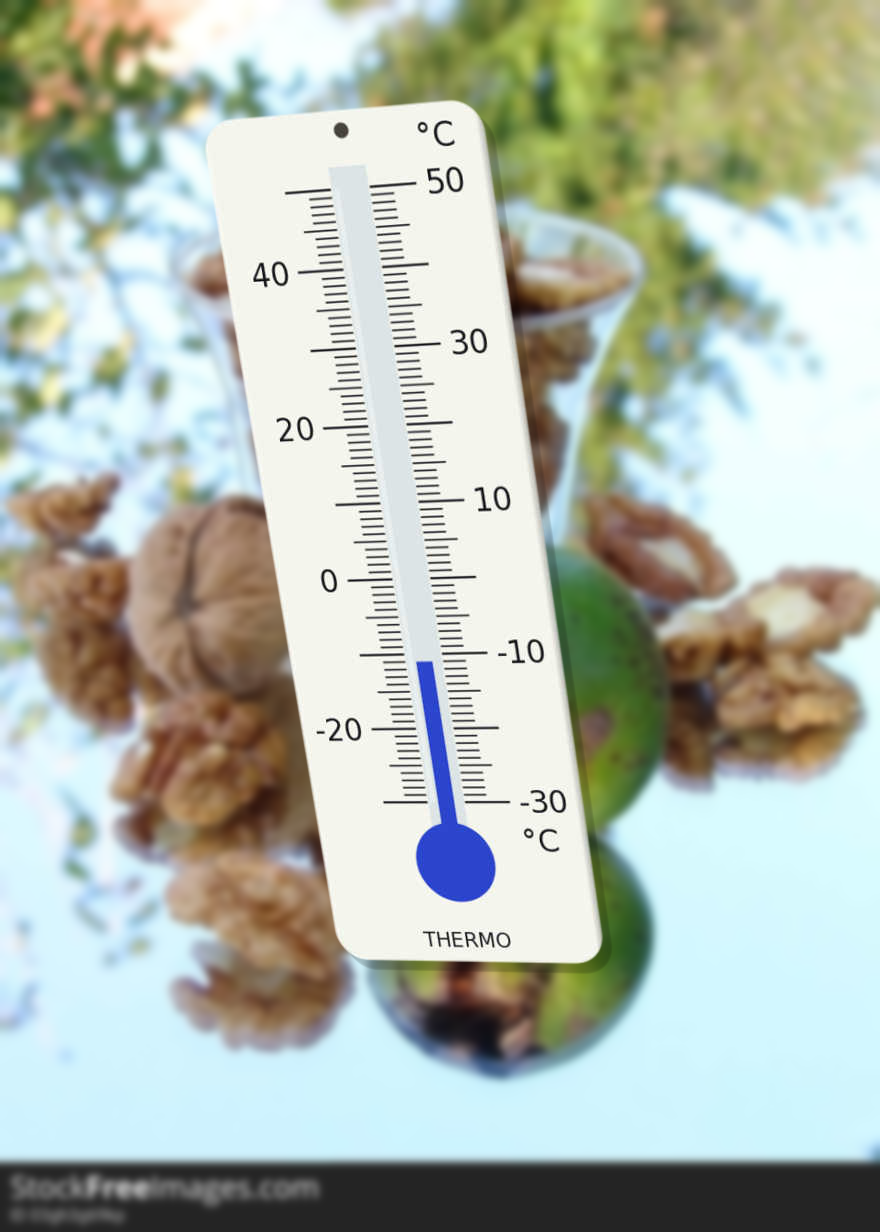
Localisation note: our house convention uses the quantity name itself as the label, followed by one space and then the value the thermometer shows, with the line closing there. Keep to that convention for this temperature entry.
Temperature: -11 °C
